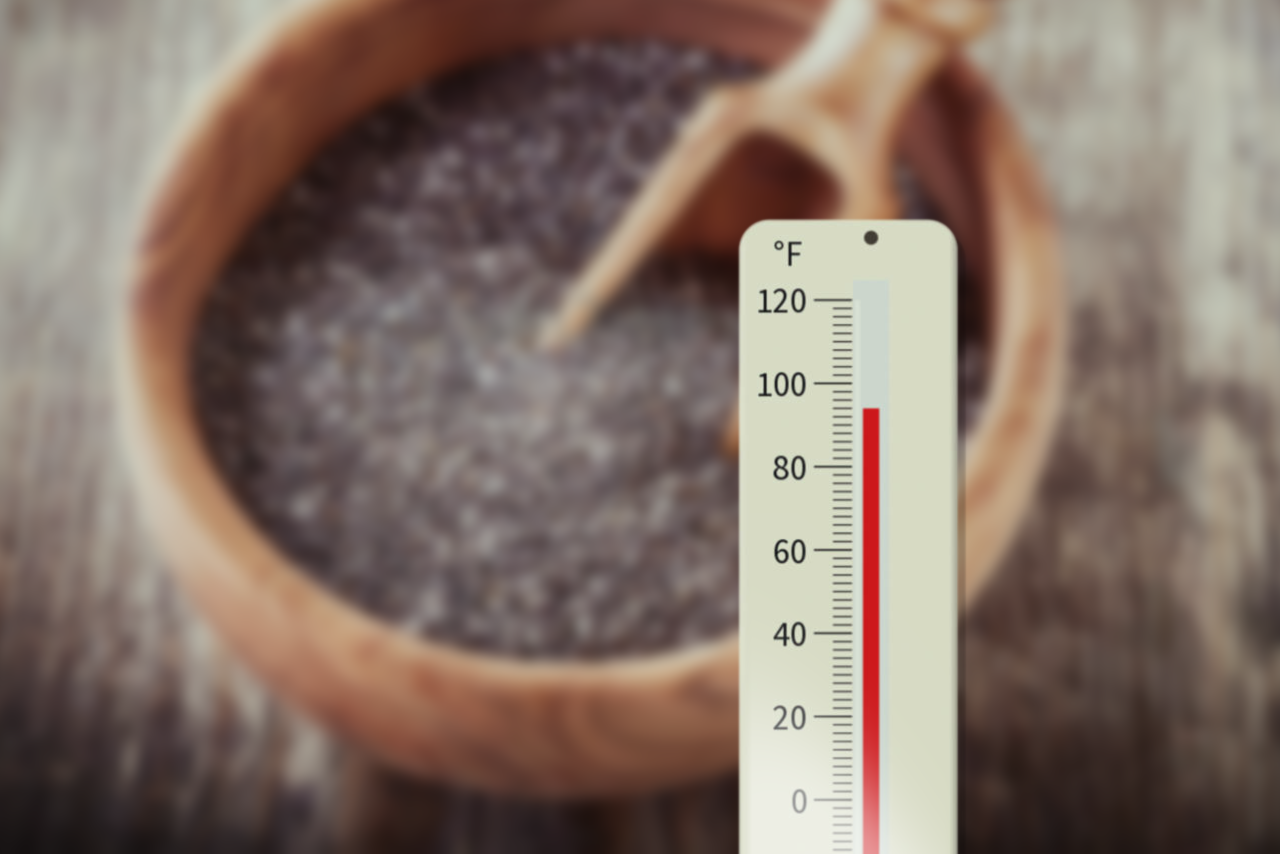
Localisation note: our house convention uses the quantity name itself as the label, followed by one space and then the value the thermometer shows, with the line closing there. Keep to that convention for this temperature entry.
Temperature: 94 °F
